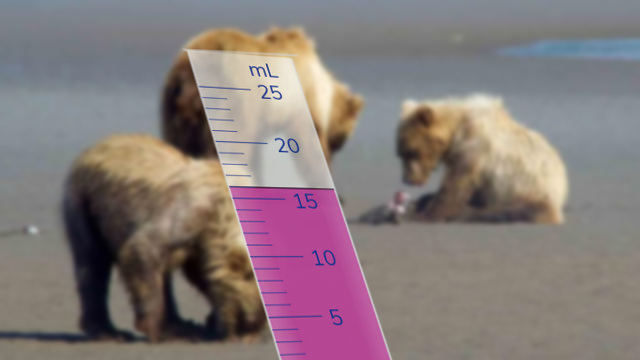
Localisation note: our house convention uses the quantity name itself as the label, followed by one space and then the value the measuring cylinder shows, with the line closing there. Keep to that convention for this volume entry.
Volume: 16 mL
